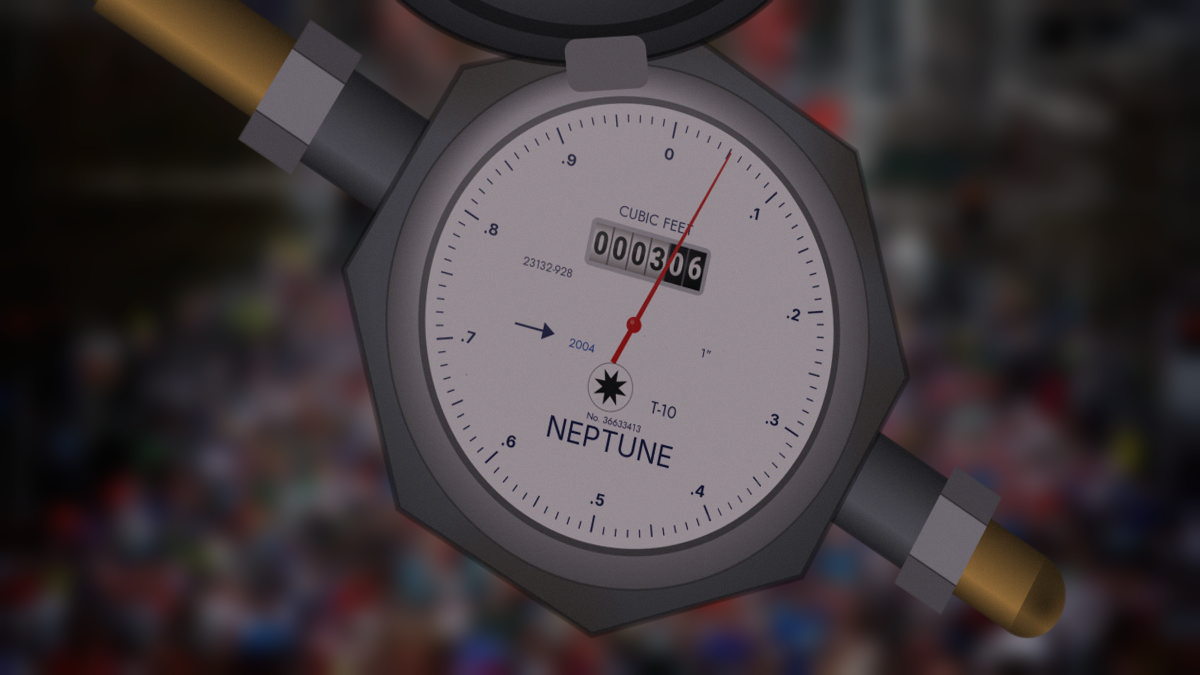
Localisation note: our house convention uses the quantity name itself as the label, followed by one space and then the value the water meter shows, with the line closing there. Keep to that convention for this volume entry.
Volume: 306.05 ft³
